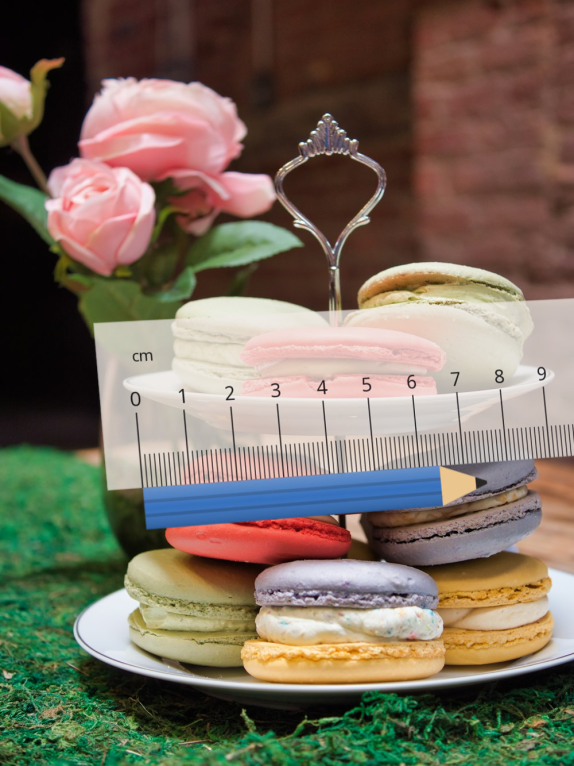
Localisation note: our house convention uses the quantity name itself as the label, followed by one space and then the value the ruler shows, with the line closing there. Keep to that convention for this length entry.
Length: 7.5 cm
